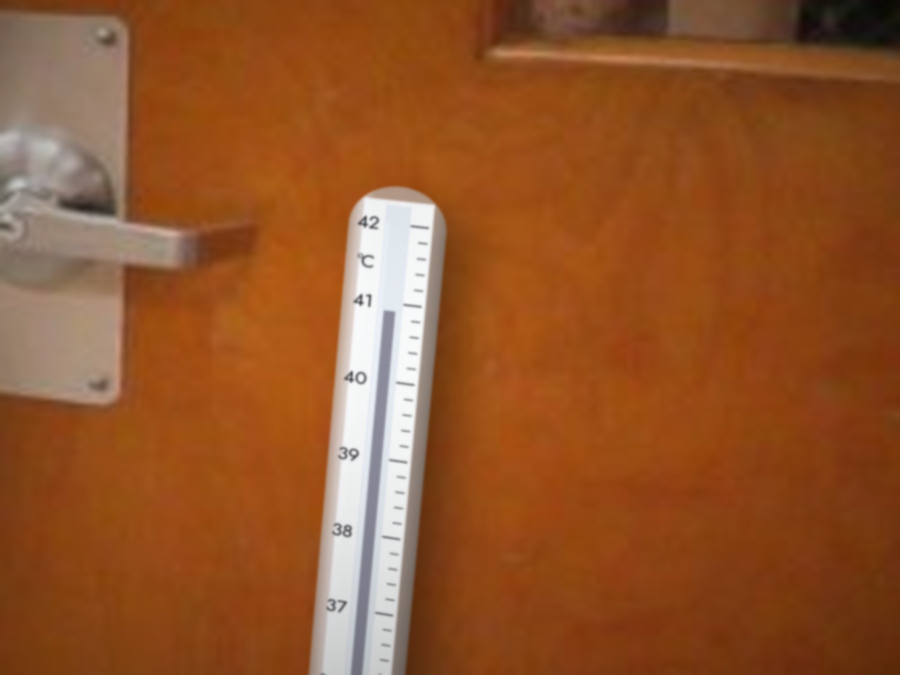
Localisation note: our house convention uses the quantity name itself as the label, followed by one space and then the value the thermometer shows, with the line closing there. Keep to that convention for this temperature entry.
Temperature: 40.9 °C
